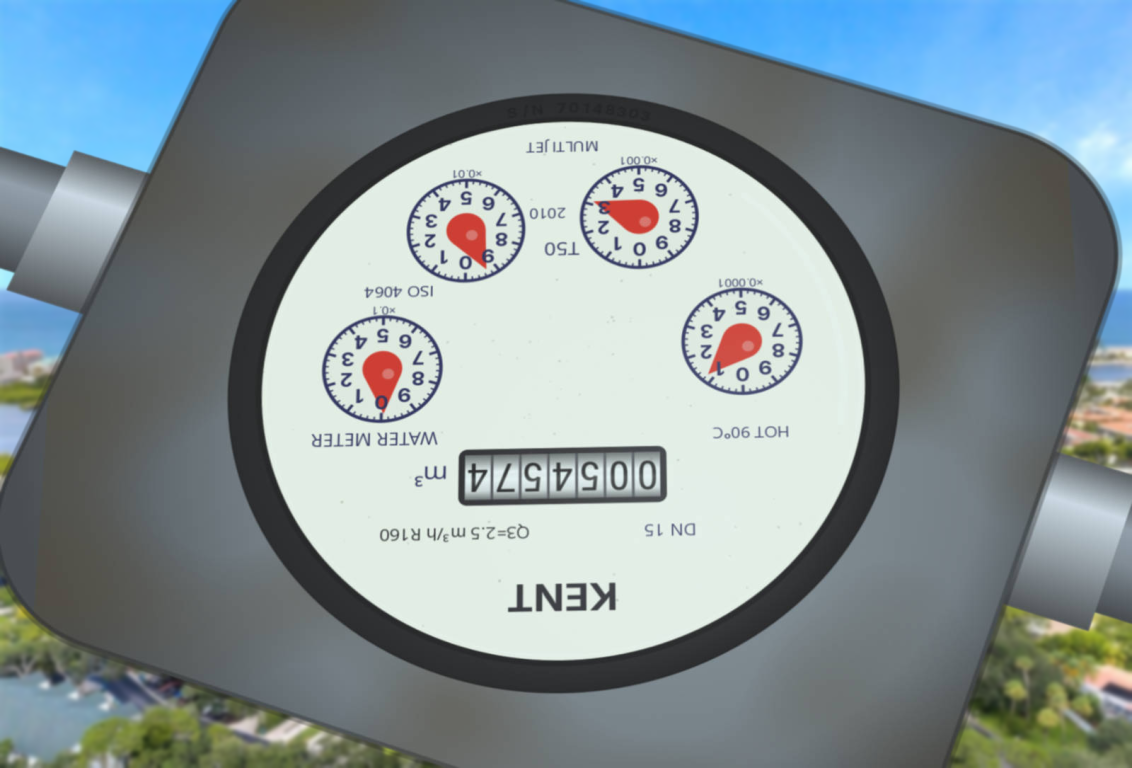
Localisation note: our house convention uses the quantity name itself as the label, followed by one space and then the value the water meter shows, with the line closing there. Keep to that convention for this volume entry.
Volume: 54573.9931 m³
